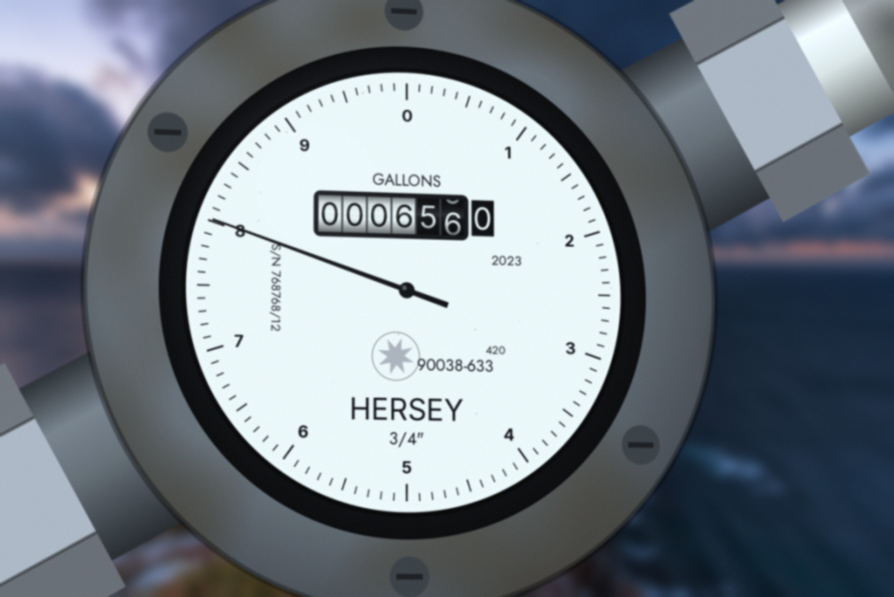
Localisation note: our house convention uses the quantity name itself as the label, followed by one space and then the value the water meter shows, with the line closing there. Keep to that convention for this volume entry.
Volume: 6558.0 gal
